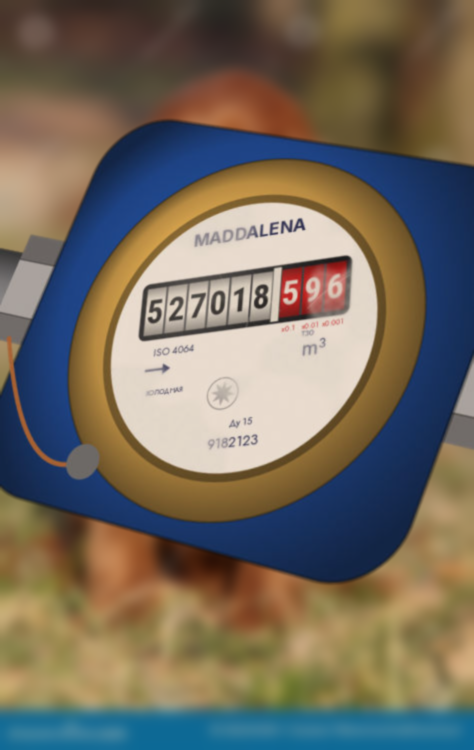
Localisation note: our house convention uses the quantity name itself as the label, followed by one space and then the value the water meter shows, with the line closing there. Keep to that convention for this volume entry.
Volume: 527018.596 m³
